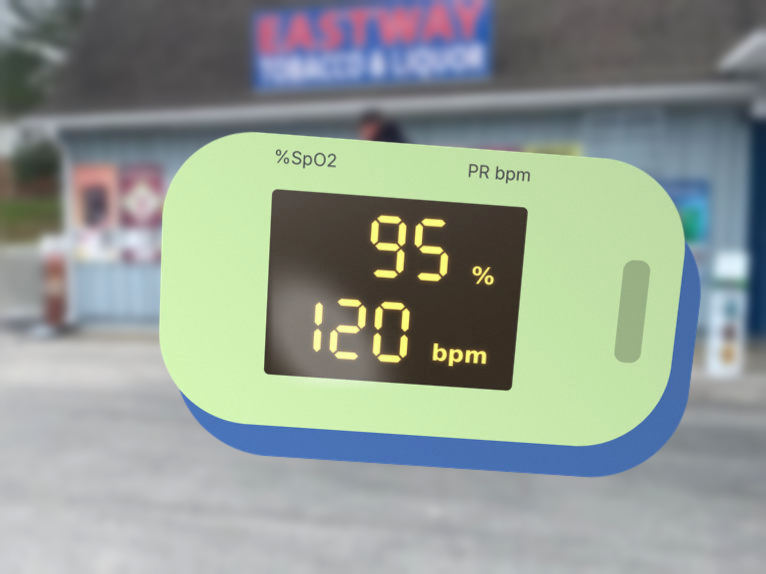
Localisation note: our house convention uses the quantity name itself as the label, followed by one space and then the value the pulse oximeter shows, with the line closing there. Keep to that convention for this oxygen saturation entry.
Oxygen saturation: 95 %
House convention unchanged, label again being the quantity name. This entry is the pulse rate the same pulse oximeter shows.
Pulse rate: 120 bpm
